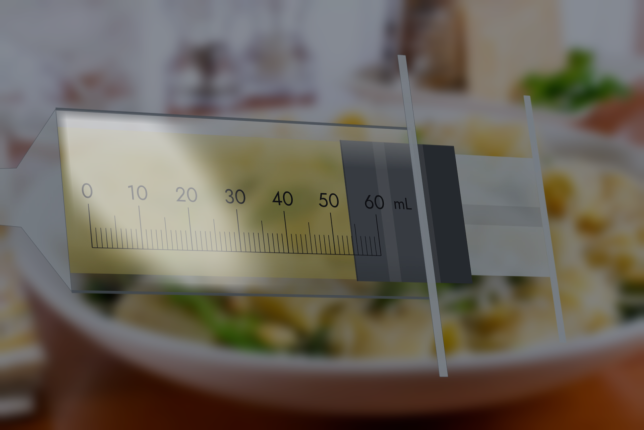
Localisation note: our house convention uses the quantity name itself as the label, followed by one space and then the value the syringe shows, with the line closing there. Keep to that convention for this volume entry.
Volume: 54 mL
